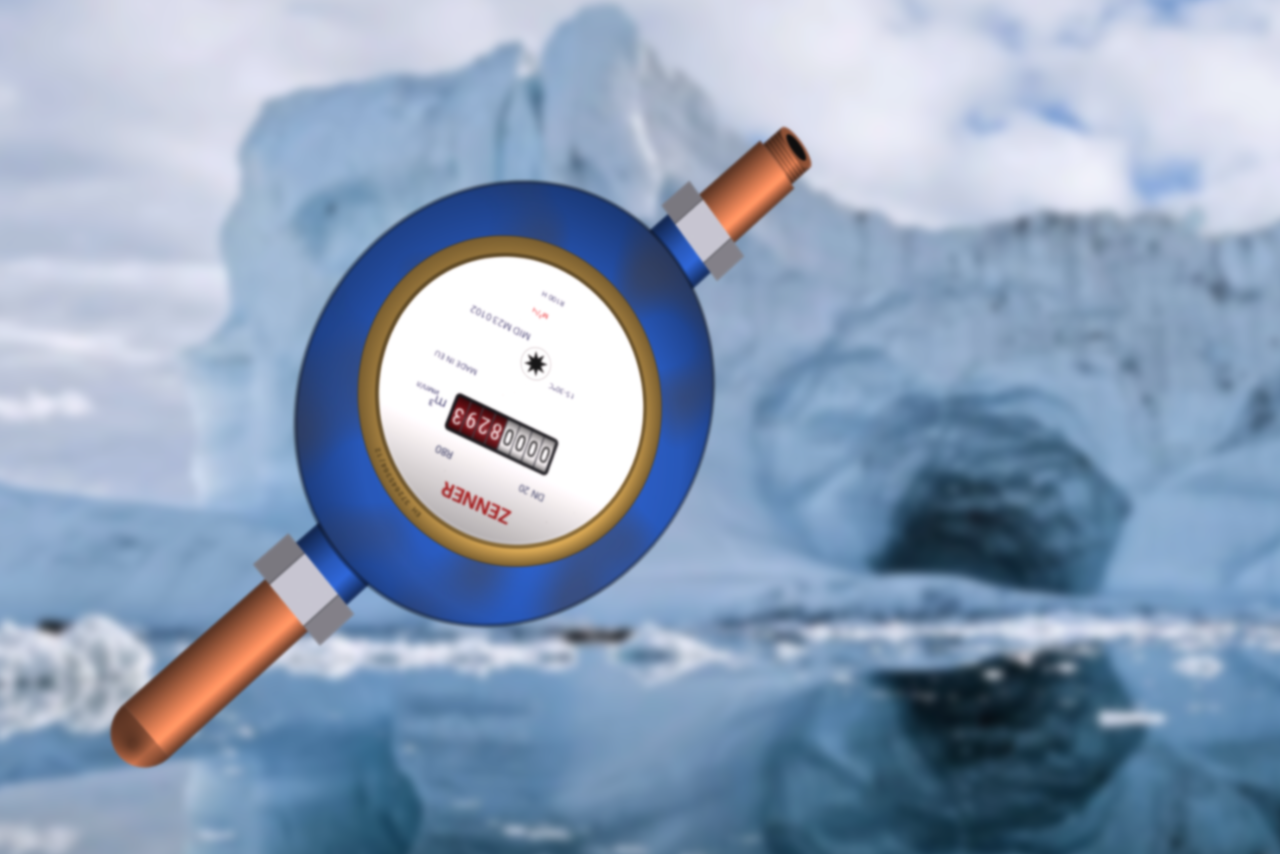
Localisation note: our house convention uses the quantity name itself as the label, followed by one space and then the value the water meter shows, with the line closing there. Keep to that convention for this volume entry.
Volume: 0.8293 m³
